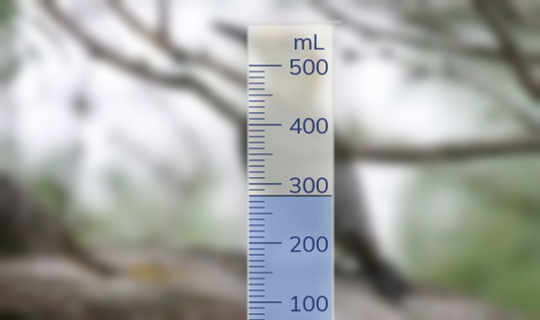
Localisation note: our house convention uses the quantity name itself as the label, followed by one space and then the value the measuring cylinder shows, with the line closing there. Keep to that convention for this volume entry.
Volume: 280 mL
